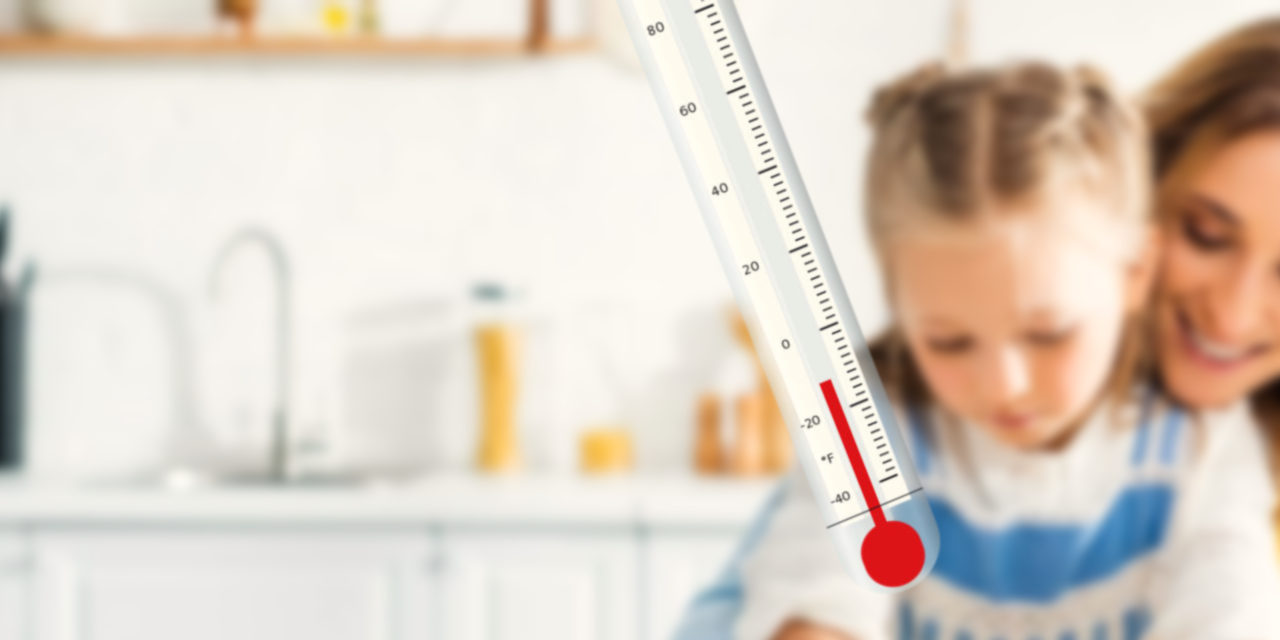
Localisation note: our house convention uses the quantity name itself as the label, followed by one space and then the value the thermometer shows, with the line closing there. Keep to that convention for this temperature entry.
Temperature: -12 °F
